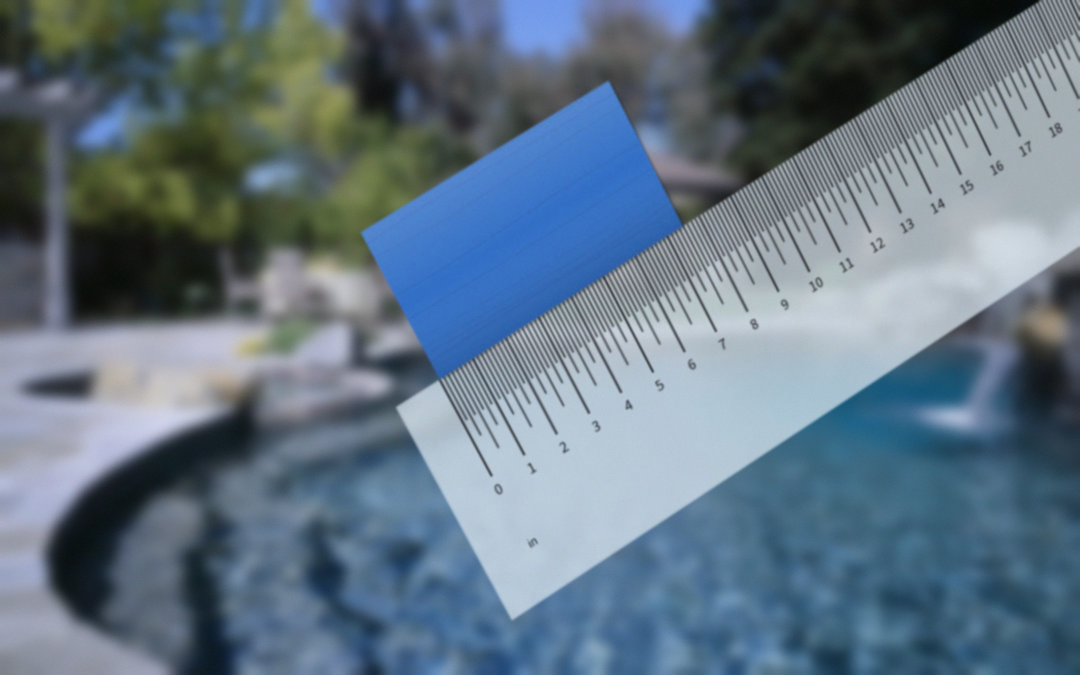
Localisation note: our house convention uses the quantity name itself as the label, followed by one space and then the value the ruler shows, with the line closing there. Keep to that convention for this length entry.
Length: 7.5 in
